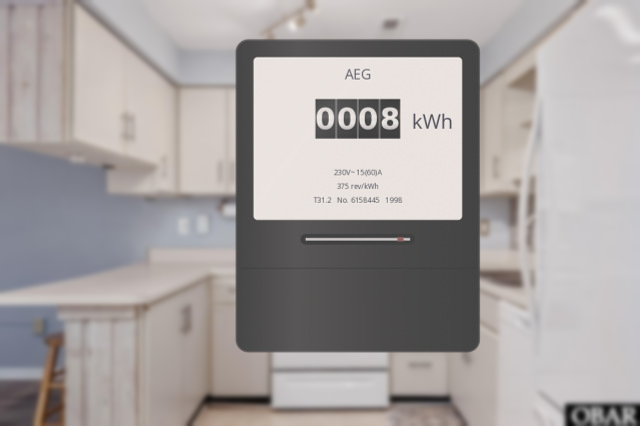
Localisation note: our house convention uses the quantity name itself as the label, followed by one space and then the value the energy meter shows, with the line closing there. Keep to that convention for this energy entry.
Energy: 8 kWh
